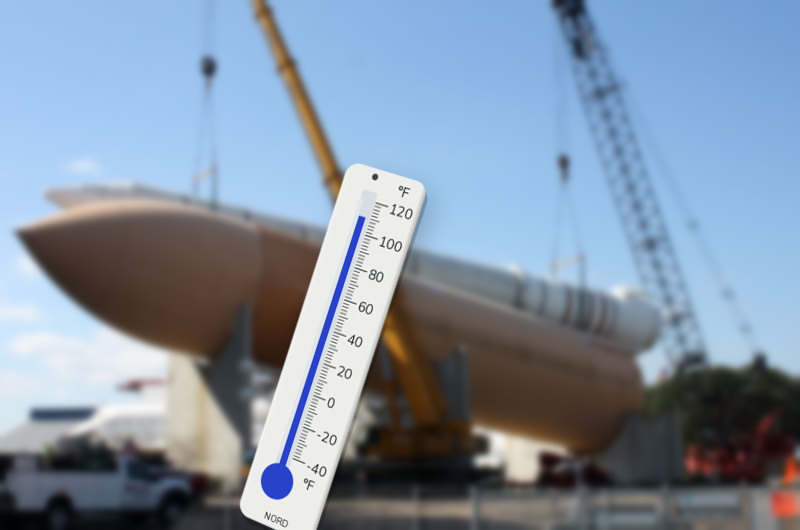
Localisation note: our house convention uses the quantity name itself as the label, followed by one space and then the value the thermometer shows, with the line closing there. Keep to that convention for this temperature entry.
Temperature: 110 °F
